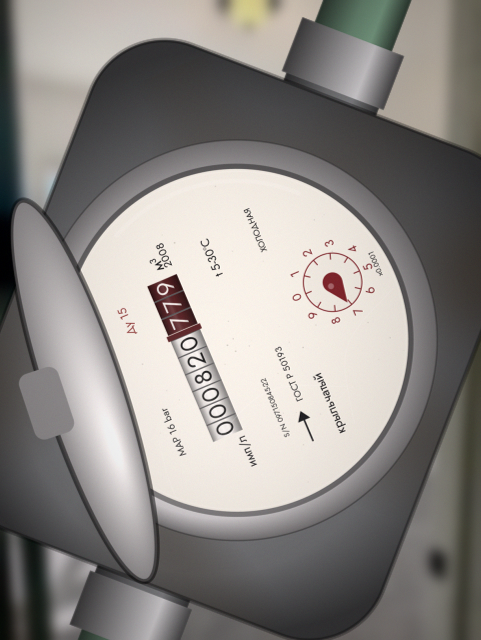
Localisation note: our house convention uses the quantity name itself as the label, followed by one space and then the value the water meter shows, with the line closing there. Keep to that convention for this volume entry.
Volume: 820.7797 m³
